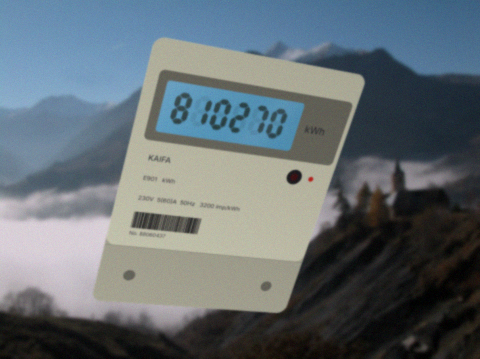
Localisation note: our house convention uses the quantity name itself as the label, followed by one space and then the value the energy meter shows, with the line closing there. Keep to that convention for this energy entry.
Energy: 810270 kWh
